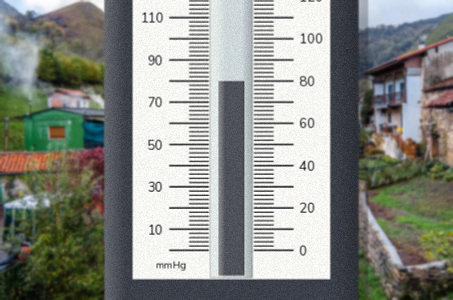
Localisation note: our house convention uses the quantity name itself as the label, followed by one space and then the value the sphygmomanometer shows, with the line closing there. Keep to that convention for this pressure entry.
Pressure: 80 mmHg
